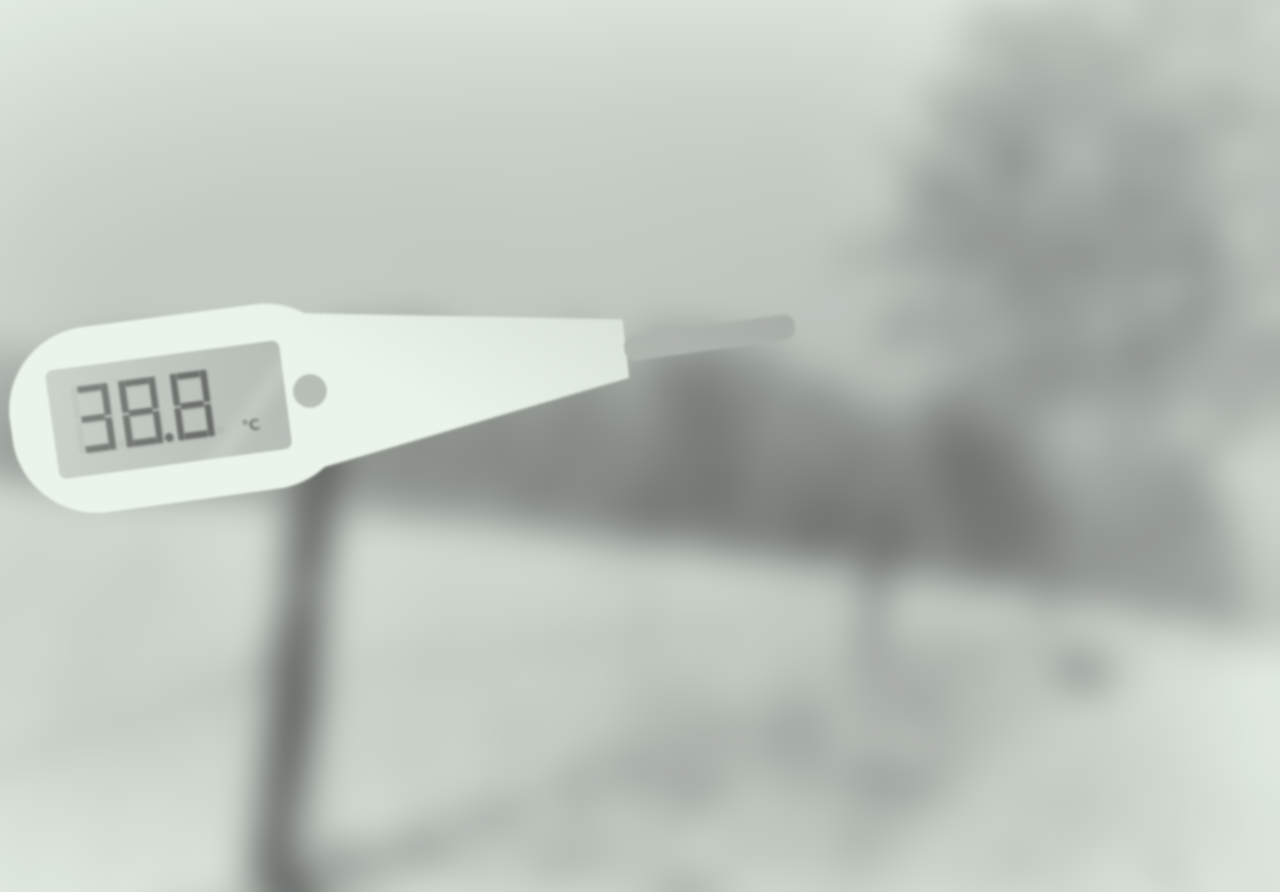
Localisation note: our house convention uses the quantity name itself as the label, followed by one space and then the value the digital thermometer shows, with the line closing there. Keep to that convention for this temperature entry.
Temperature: 38.8 °C
